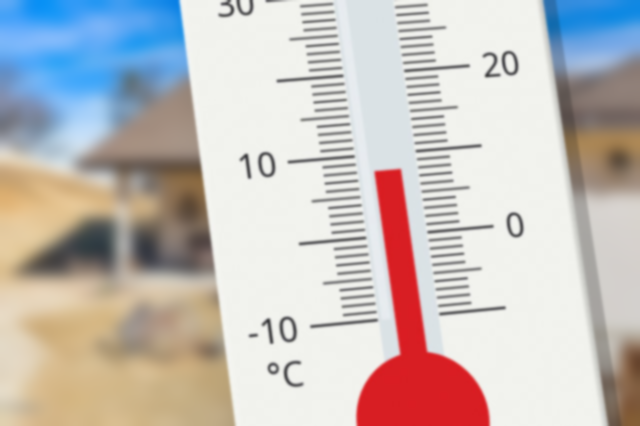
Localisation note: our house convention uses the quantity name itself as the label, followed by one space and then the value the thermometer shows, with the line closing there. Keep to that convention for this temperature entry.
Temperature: 8 °C
